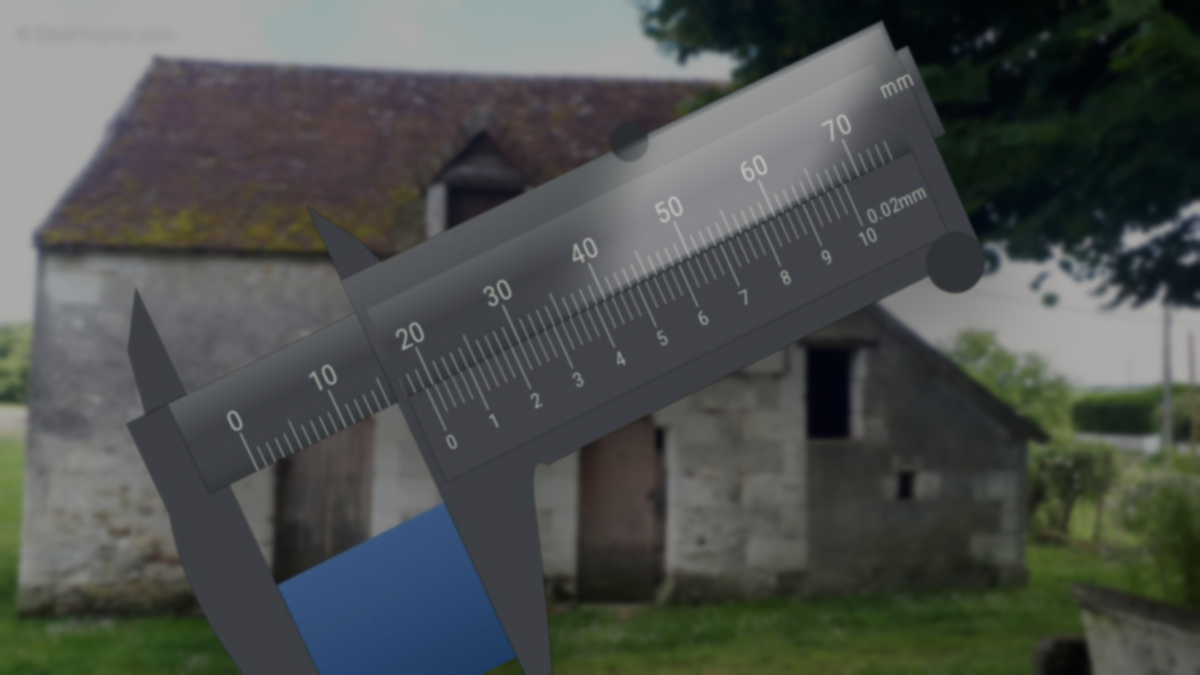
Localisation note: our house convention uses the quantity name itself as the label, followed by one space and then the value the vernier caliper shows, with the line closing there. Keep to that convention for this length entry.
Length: 19.2 mm
